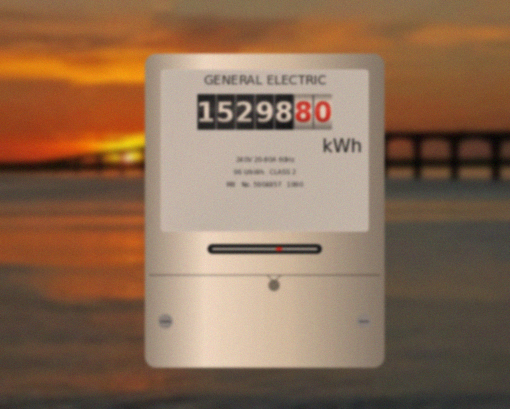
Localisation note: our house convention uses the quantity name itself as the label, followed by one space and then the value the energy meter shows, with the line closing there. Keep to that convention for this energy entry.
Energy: 15298.80 kWh
